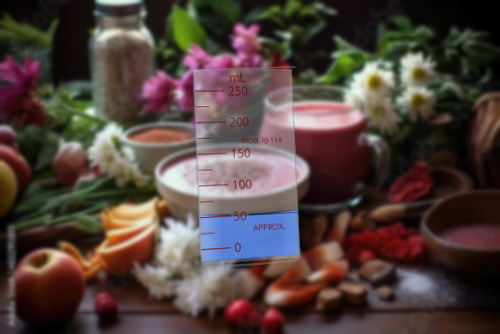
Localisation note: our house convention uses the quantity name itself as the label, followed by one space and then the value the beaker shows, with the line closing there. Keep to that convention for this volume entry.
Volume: 50 mL
